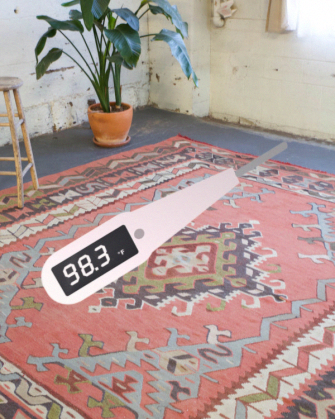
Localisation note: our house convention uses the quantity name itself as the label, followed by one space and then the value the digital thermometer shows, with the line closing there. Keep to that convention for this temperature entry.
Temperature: 98.3 °F
